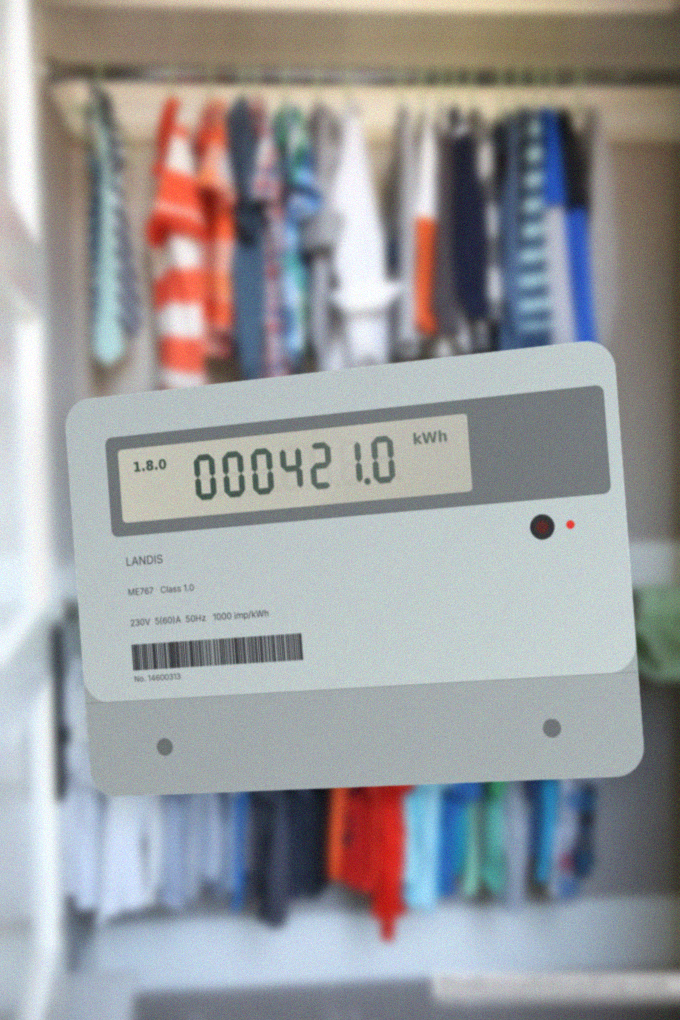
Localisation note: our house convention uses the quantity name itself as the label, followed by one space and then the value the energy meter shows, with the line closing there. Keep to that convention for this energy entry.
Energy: 421.0 kWh
